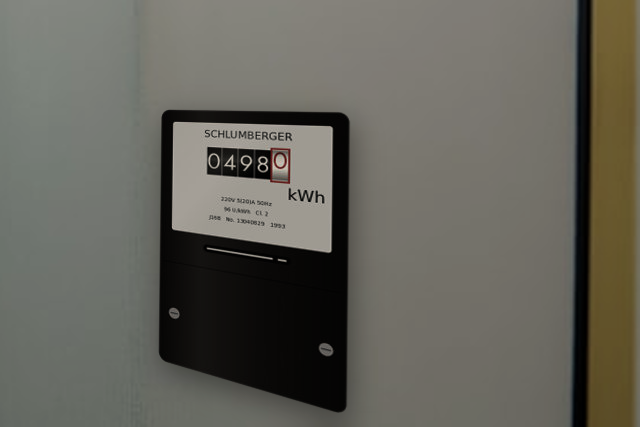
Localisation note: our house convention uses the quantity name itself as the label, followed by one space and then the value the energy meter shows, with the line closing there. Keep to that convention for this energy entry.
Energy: 498.0 kWh
